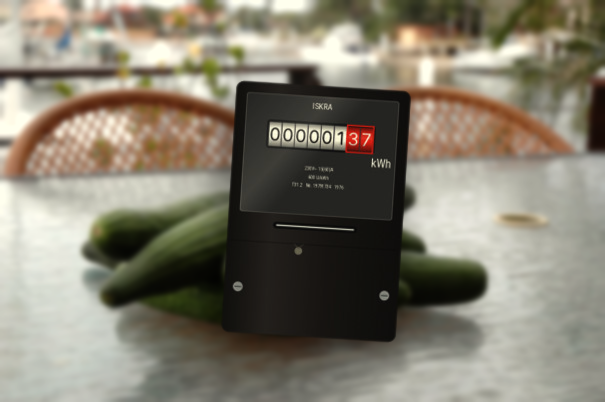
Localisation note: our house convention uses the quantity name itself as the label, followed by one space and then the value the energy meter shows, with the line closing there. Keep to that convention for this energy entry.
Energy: 1.37 kWh
